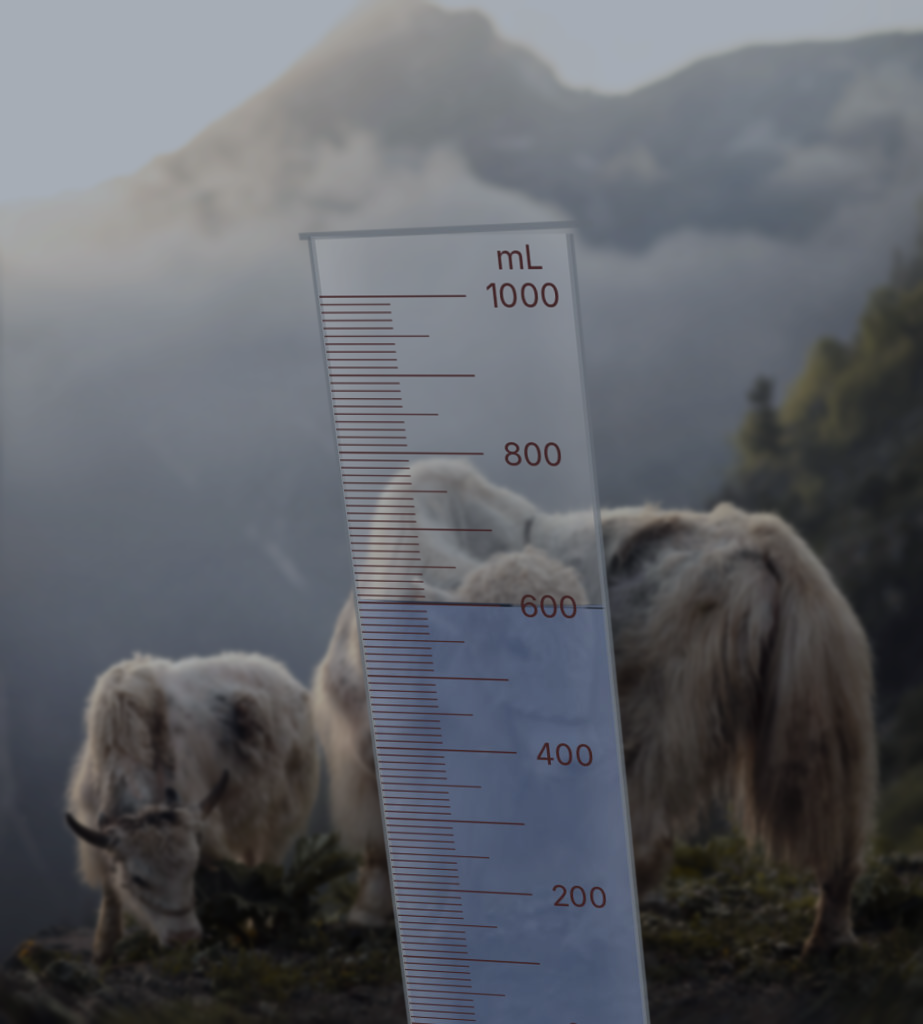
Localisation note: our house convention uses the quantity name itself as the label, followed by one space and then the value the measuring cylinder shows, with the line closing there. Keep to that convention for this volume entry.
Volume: 600 mL
